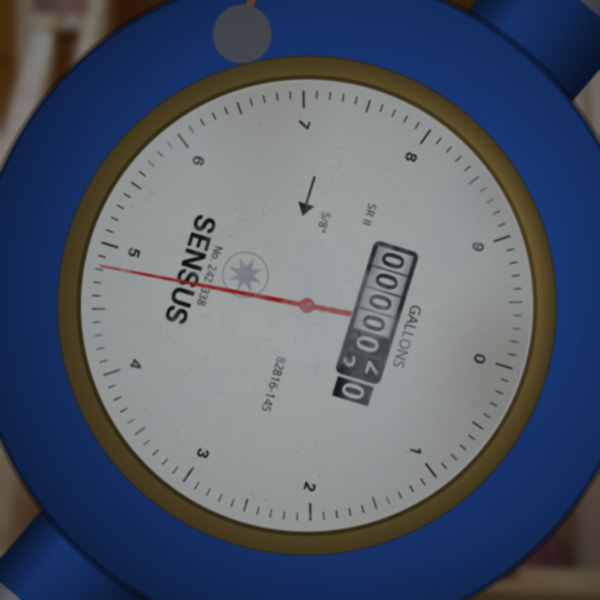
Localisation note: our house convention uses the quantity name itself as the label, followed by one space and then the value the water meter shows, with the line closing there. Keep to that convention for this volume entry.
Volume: 24.8 gal
